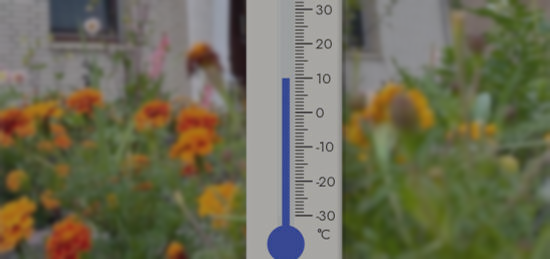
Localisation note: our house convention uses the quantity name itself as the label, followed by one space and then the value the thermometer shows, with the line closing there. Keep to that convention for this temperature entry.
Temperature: 10 °C
